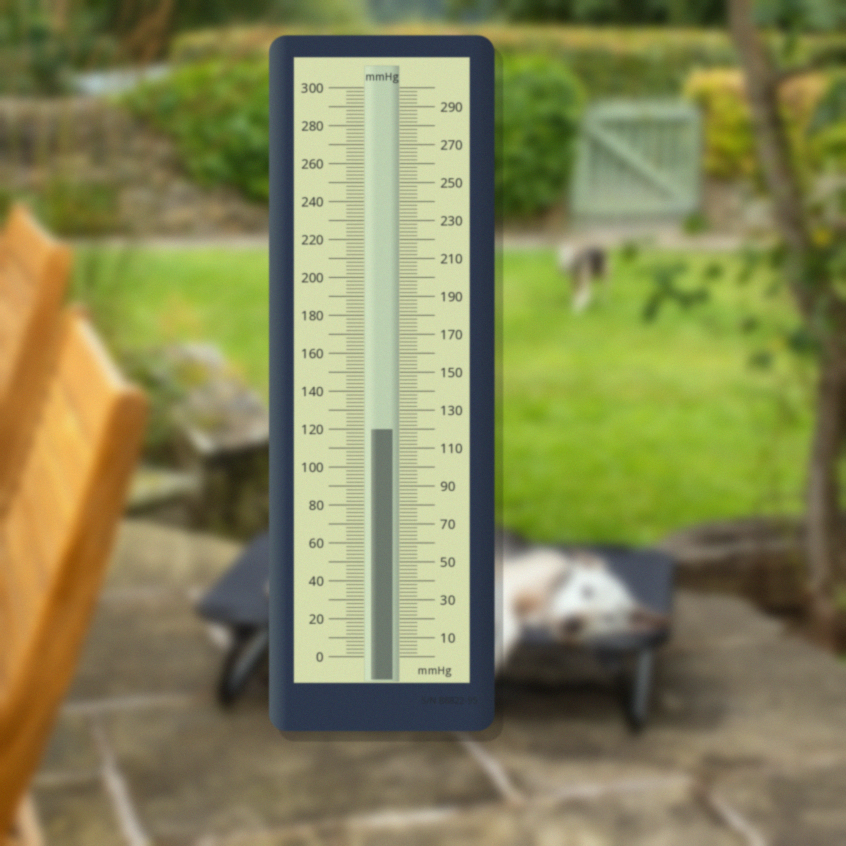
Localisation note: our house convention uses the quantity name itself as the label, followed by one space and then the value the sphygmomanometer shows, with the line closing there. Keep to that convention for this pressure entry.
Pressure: 120 mmHg
